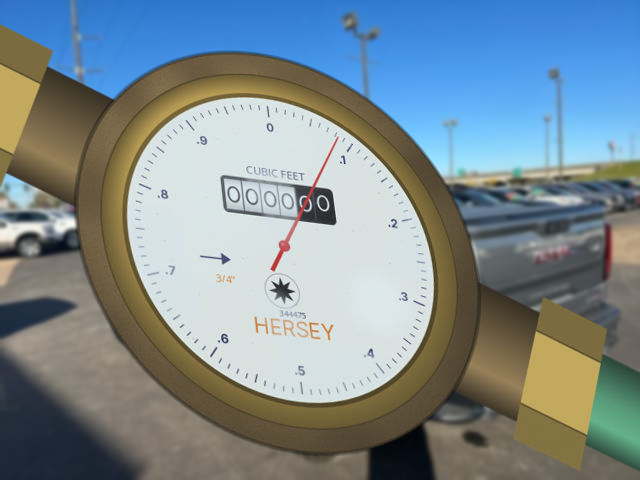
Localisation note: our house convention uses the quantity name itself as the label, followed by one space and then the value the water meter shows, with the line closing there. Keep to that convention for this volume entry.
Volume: 0.08 ft³
